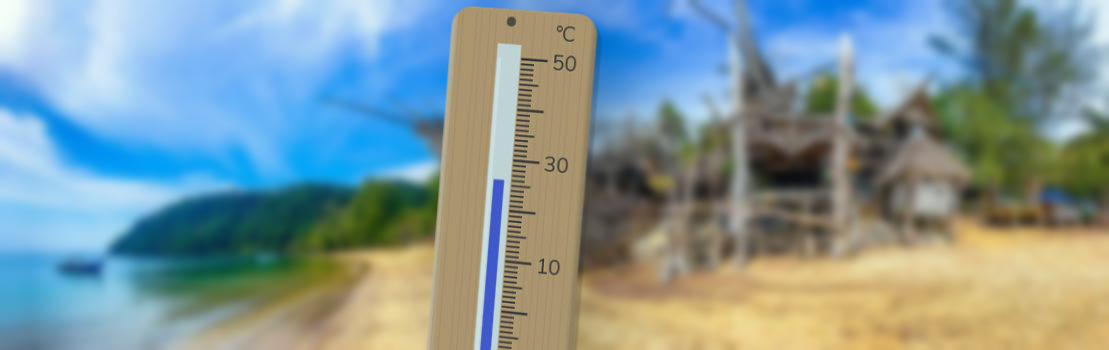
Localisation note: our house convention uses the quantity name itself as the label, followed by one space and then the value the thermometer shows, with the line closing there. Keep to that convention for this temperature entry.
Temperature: 26 °C
